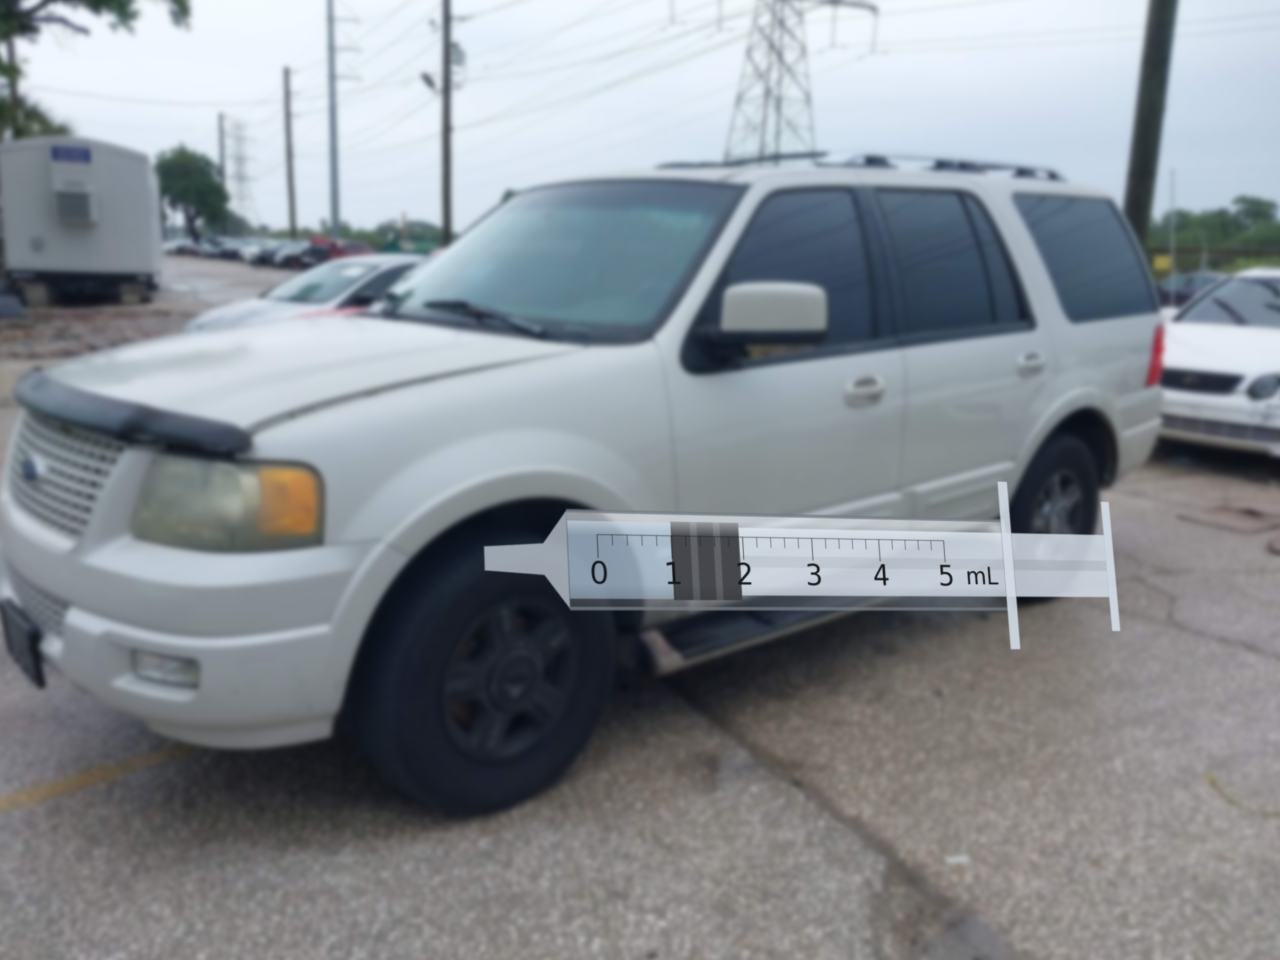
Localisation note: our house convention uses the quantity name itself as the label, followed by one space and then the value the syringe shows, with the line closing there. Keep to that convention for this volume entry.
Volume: 1 mL
